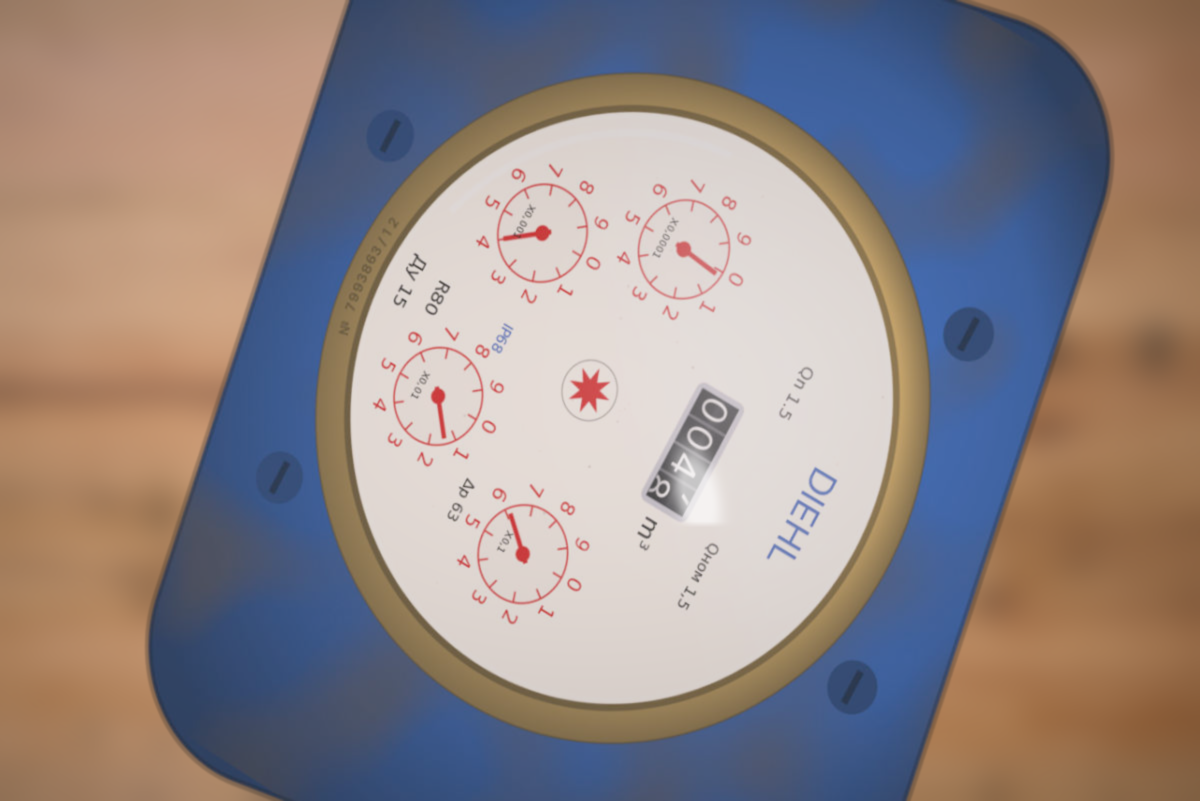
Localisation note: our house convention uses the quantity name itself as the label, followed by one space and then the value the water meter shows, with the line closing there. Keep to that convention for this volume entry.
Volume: 47.6140 m³
